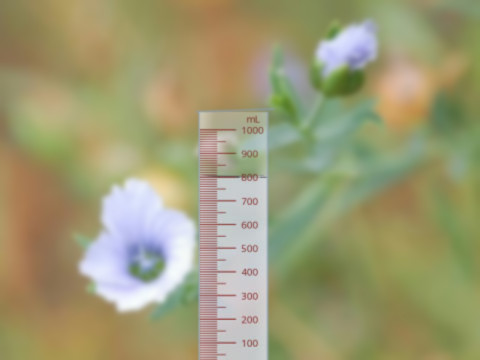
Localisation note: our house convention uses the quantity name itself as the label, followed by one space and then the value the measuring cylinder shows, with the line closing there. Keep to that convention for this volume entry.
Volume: 800 mL
